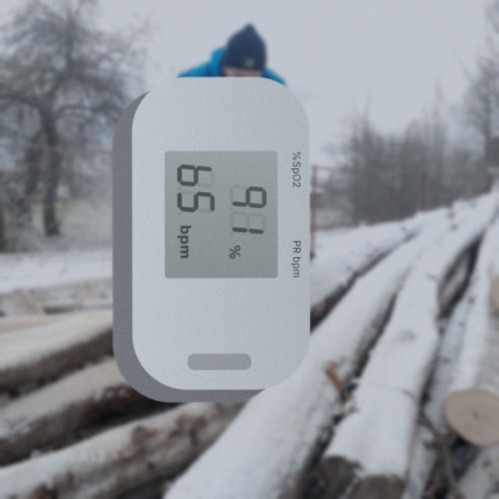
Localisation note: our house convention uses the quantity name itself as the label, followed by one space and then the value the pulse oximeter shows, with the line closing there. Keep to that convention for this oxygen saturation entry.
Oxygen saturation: 91 %
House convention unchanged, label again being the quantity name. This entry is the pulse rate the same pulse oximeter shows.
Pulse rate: 65 bpm
